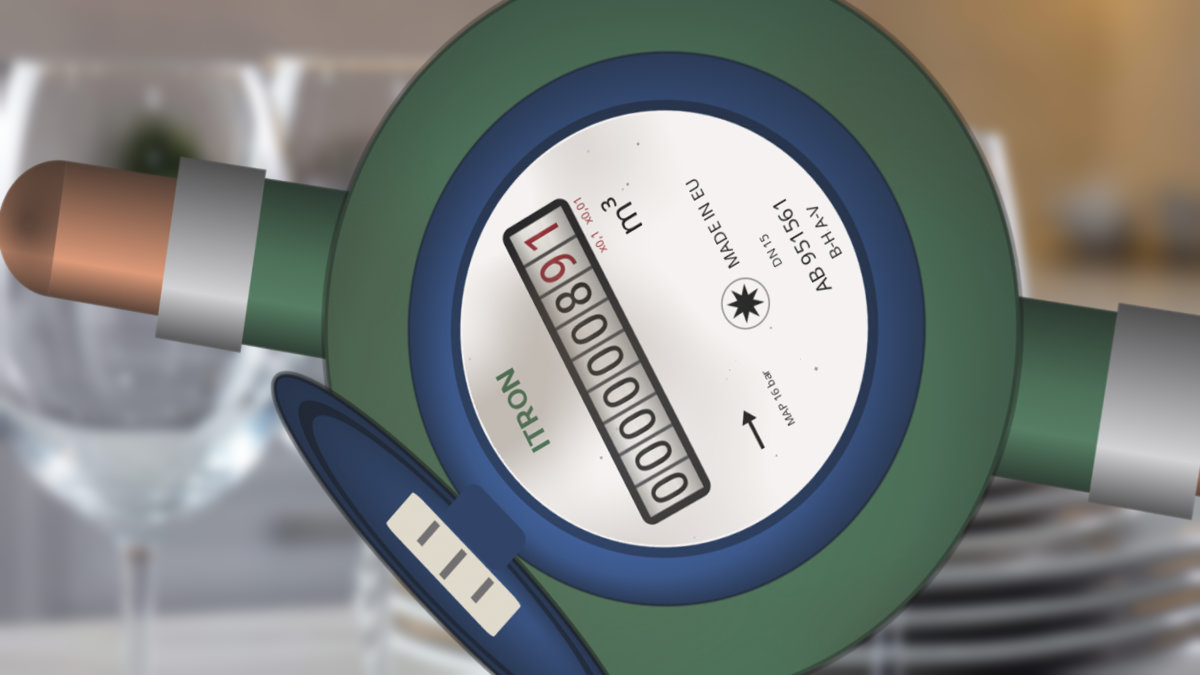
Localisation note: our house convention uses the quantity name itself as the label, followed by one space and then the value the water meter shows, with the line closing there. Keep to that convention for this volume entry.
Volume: 8.91 m³
